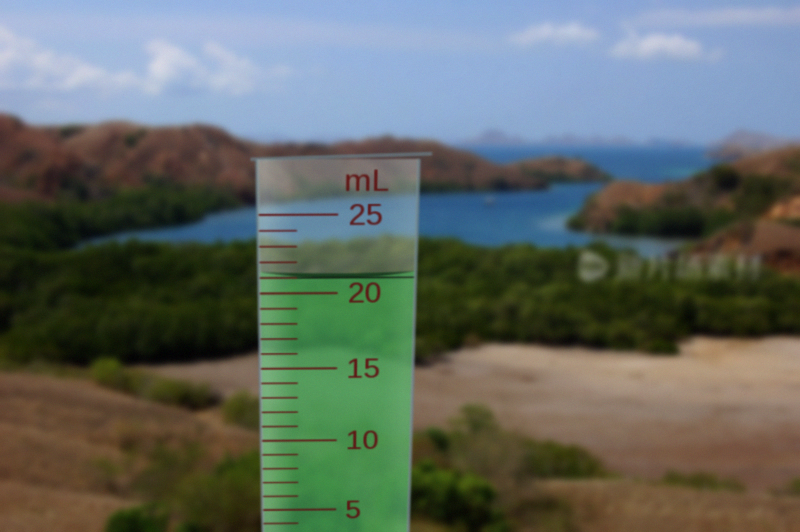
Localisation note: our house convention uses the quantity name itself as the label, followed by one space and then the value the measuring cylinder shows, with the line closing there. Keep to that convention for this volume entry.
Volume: 21 mL
